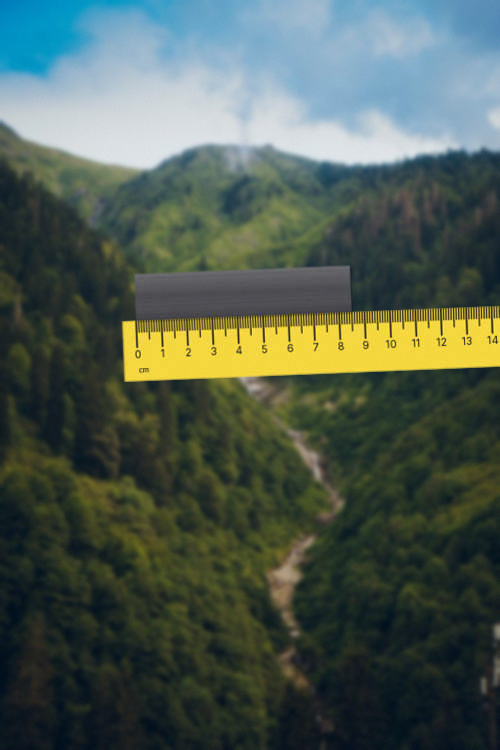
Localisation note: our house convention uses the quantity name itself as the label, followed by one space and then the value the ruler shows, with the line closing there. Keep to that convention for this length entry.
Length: 8.5 cm
